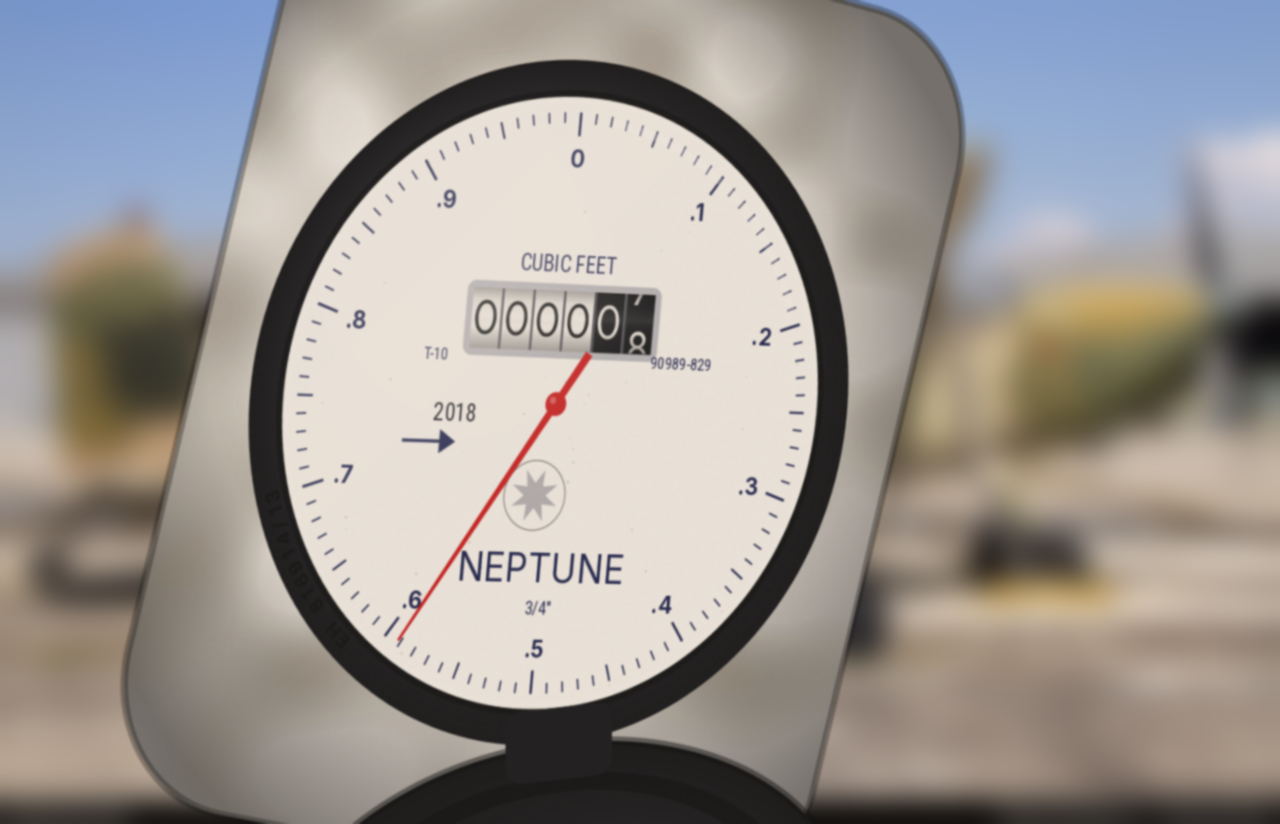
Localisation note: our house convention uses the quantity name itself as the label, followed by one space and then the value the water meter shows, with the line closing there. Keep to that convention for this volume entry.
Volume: 7.59 ft³
